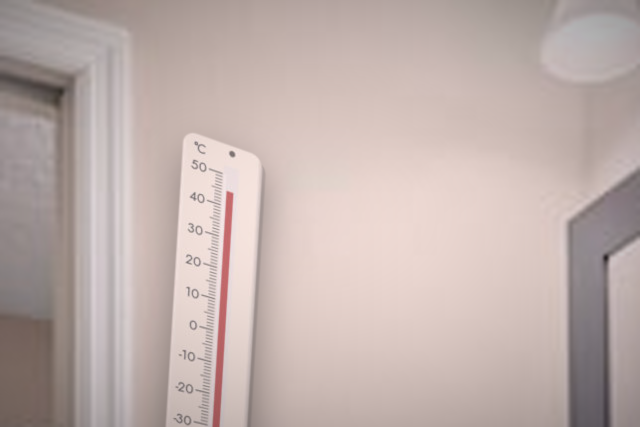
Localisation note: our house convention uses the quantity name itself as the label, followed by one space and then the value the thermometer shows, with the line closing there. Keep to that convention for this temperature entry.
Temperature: 45 °C
